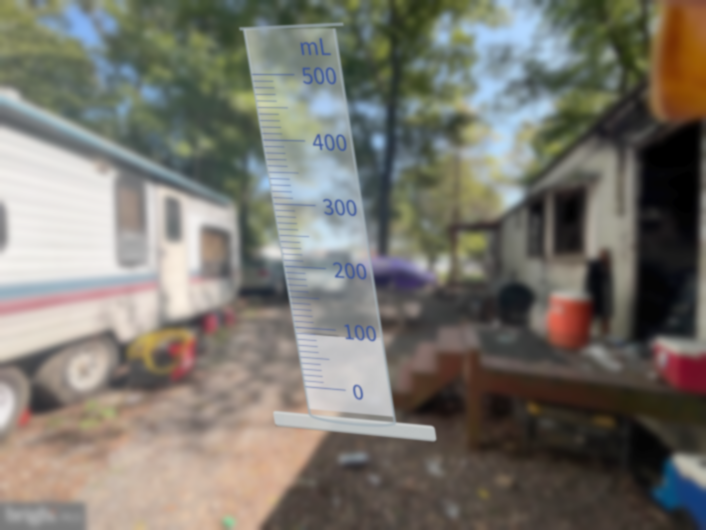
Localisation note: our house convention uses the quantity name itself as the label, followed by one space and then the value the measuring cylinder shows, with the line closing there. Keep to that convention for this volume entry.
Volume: 90 mL
